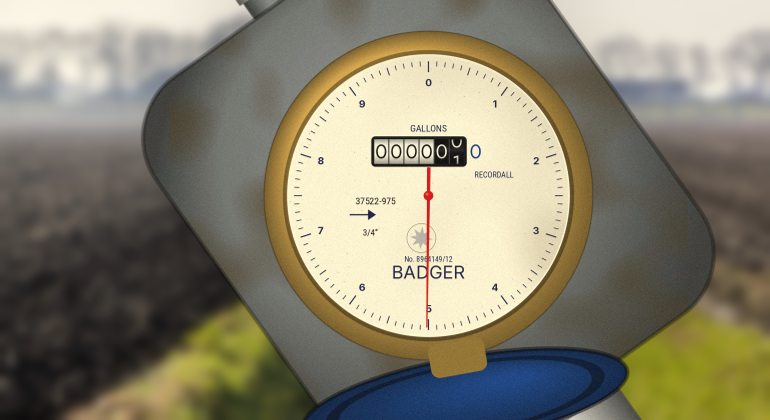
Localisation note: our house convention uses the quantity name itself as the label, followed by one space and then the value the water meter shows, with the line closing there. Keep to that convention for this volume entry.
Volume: 5.0 gal
